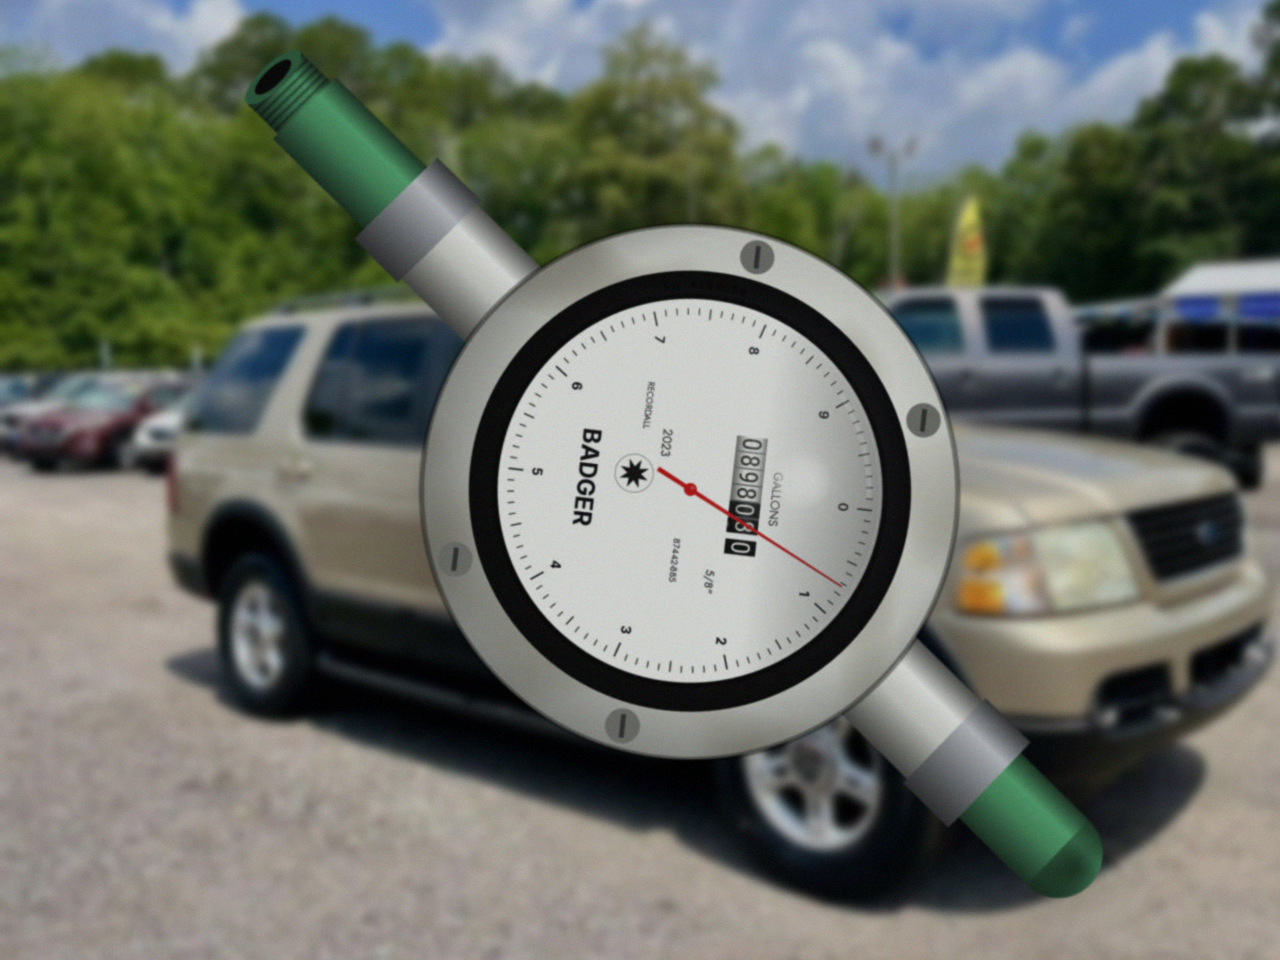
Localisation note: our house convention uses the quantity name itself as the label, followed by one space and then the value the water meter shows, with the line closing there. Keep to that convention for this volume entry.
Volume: 898080.7 gal
